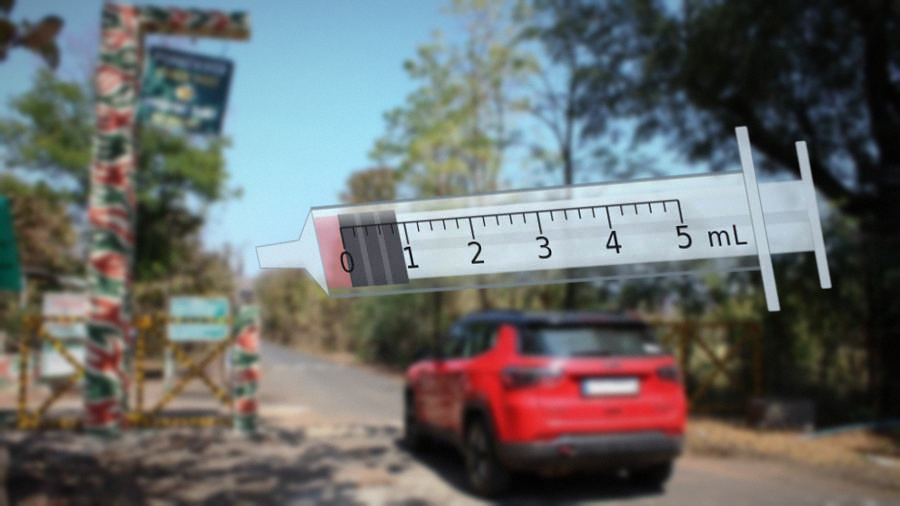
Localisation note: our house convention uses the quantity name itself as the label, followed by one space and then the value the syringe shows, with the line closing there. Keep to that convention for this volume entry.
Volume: 0 mL
